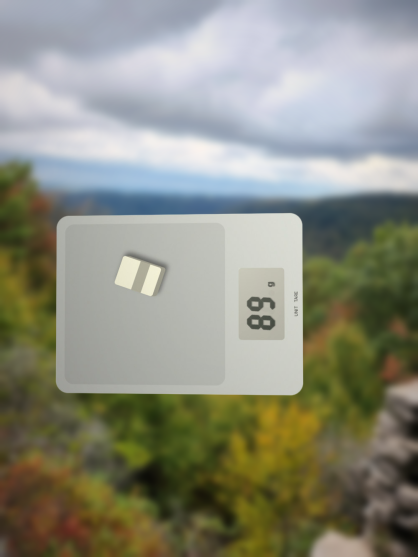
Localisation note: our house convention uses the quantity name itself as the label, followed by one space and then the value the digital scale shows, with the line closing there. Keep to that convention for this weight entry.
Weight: 89 g
